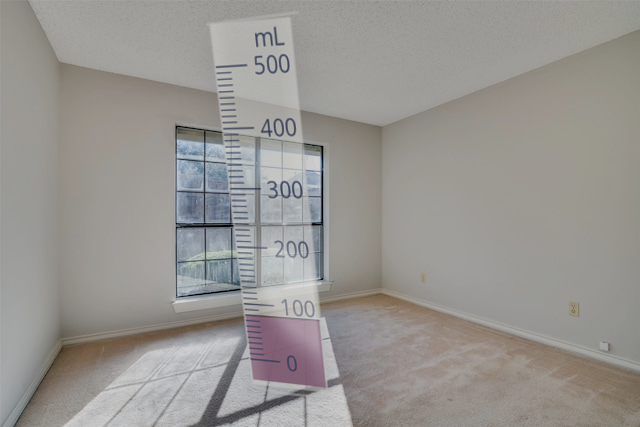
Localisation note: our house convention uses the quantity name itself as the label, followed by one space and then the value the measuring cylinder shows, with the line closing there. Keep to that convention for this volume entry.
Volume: 80 mL
